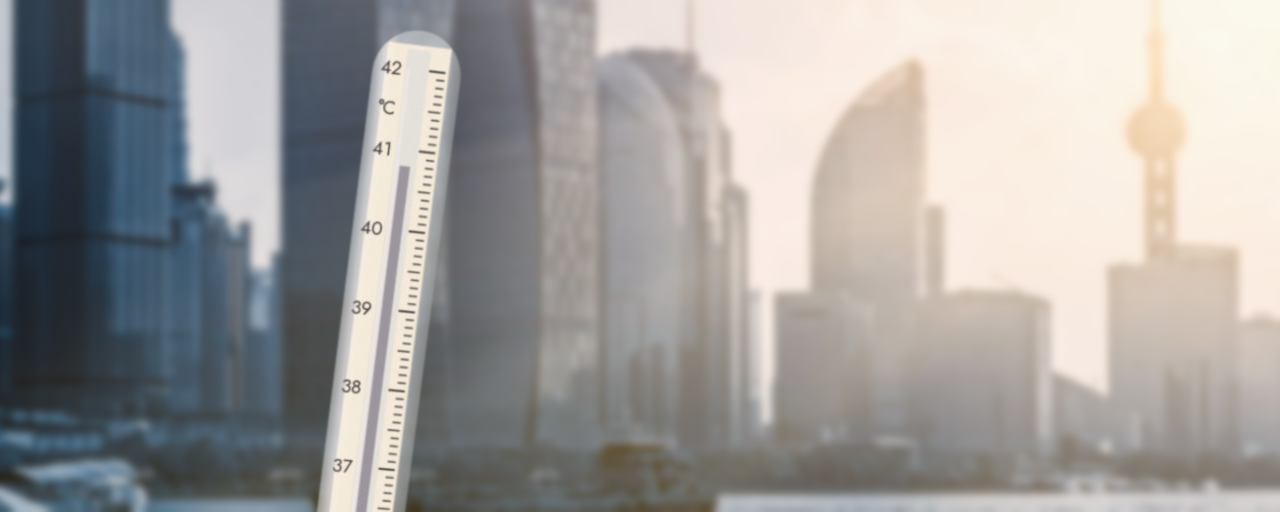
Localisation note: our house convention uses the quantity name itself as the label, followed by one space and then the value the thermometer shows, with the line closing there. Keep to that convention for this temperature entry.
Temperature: 40.8 °C
